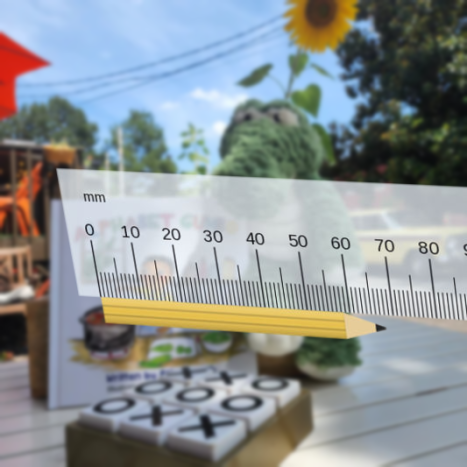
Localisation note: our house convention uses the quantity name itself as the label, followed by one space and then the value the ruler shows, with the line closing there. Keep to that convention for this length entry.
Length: 68 mm
